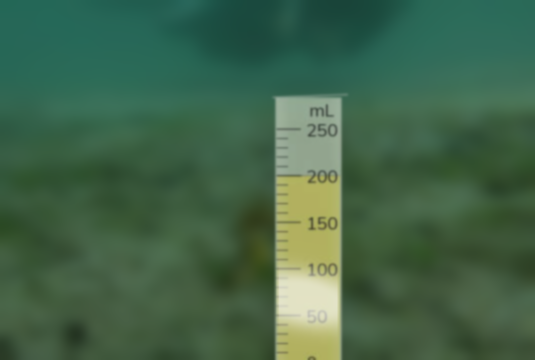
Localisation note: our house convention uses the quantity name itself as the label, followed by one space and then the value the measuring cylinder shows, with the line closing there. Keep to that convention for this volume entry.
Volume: 200 mL
